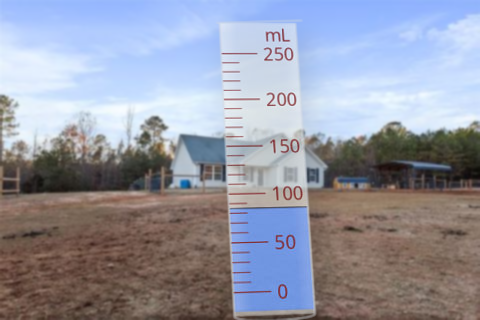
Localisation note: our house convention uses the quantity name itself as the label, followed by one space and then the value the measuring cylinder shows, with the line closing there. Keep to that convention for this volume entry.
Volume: 85 mL
